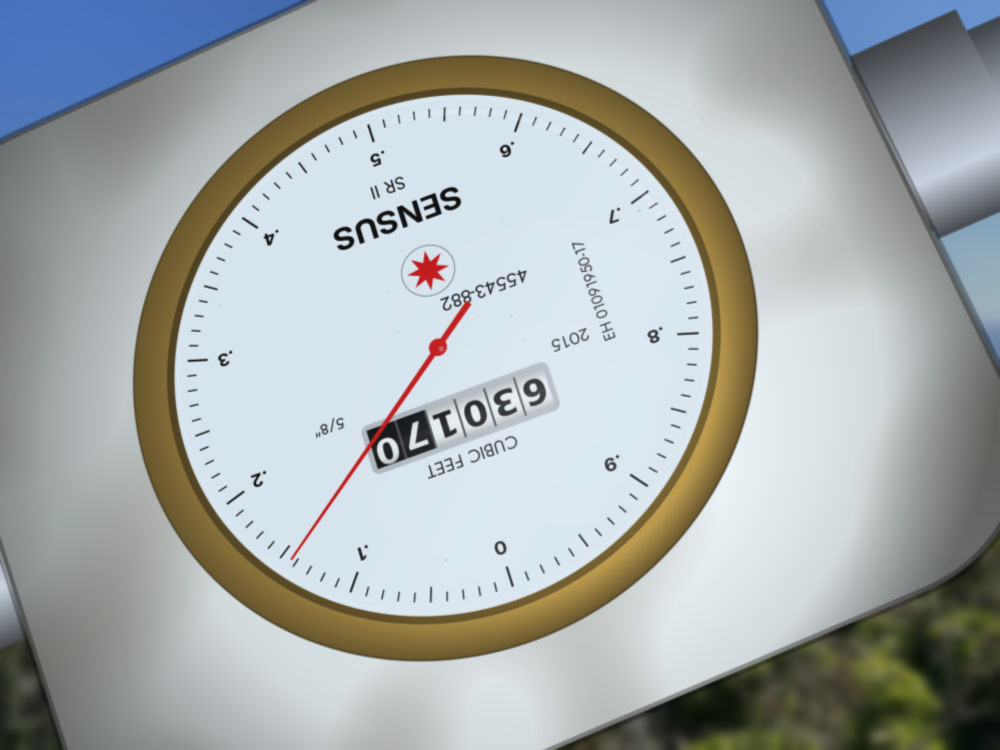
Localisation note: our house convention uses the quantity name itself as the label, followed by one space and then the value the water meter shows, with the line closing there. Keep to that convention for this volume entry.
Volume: 630170.14 ft³
